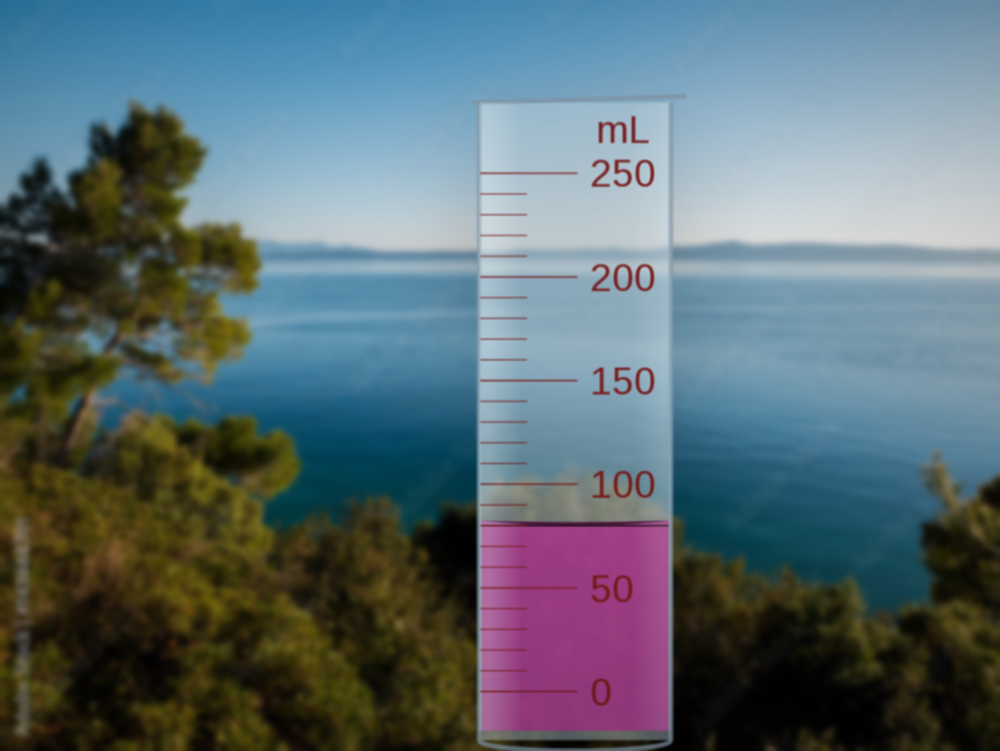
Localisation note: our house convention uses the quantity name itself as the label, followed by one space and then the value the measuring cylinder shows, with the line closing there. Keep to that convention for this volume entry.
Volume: 80 mL
